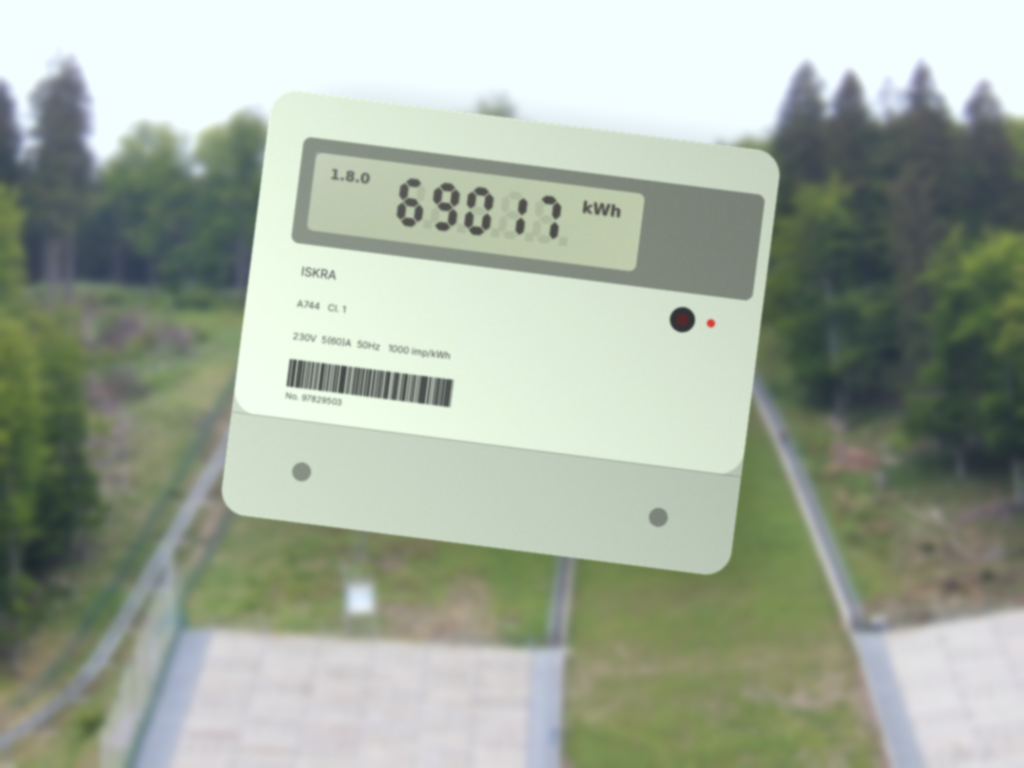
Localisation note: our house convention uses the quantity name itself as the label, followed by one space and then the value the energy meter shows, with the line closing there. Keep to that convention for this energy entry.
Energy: 69017 kWh
